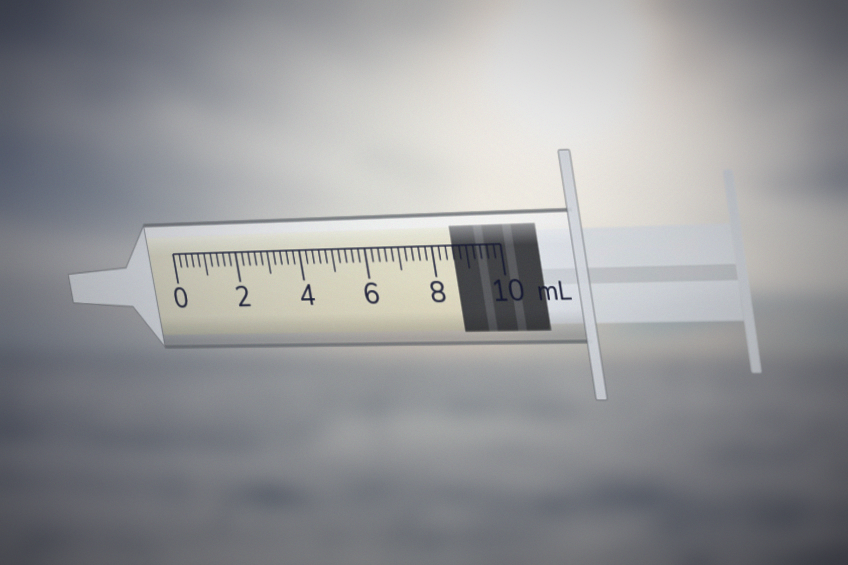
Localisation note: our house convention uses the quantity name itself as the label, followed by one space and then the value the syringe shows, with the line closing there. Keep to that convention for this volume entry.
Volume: 8.6 mL
